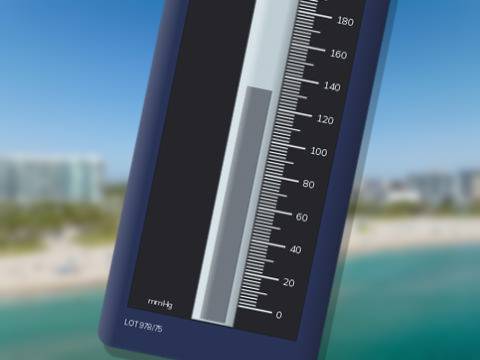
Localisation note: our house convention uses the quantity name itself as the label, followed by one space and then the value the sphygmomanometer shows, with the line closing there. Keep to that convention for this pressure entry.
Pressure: 130 mmHg
